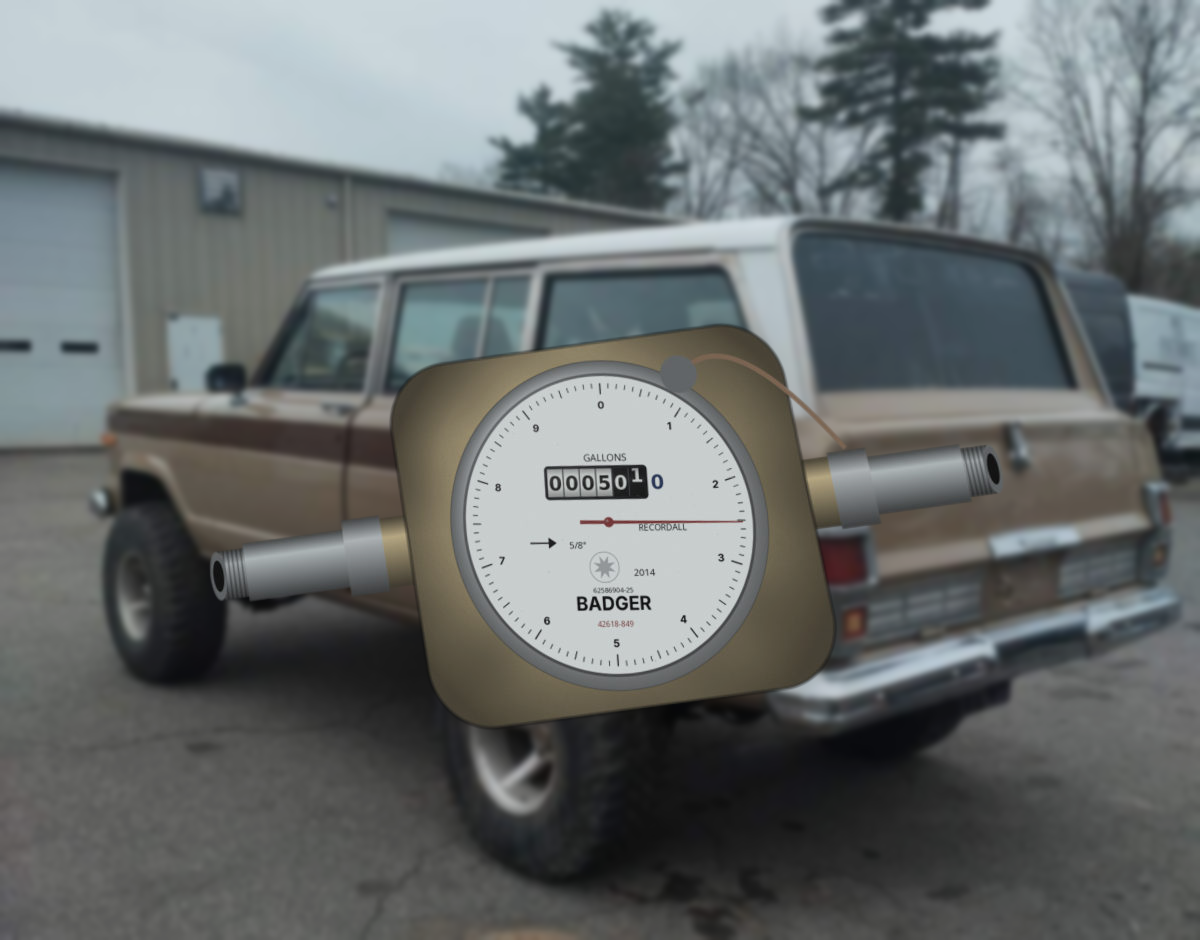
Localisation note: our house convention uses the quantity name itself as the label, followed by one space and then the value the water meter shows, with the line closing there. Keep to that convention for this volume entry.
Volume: 5012.5 gal
